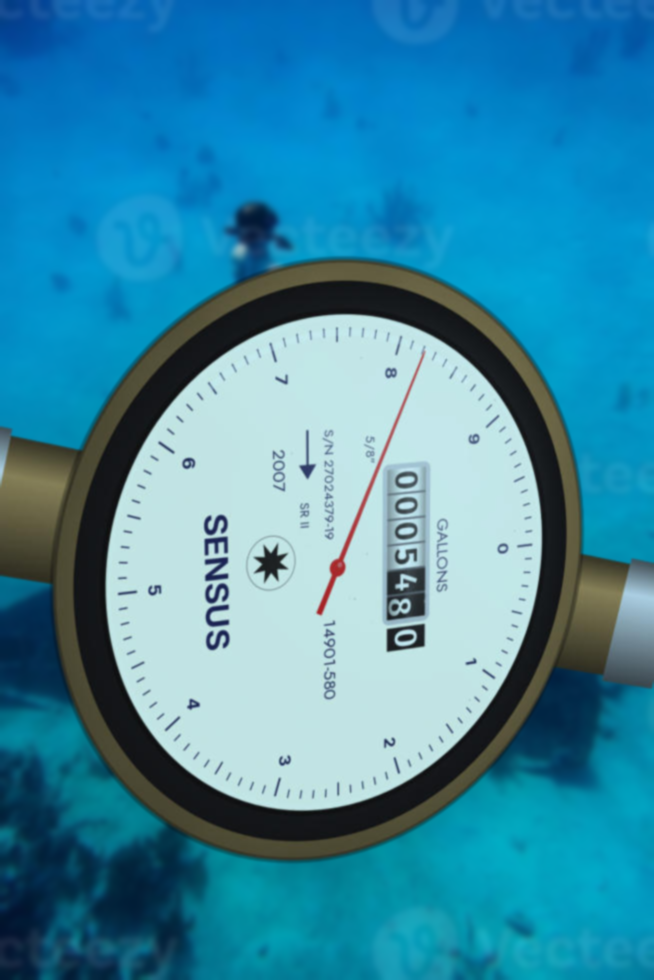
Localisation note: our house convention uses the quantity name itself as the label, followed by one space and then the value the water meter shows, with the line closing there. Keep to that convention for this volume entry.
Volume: 5478.2 gal
